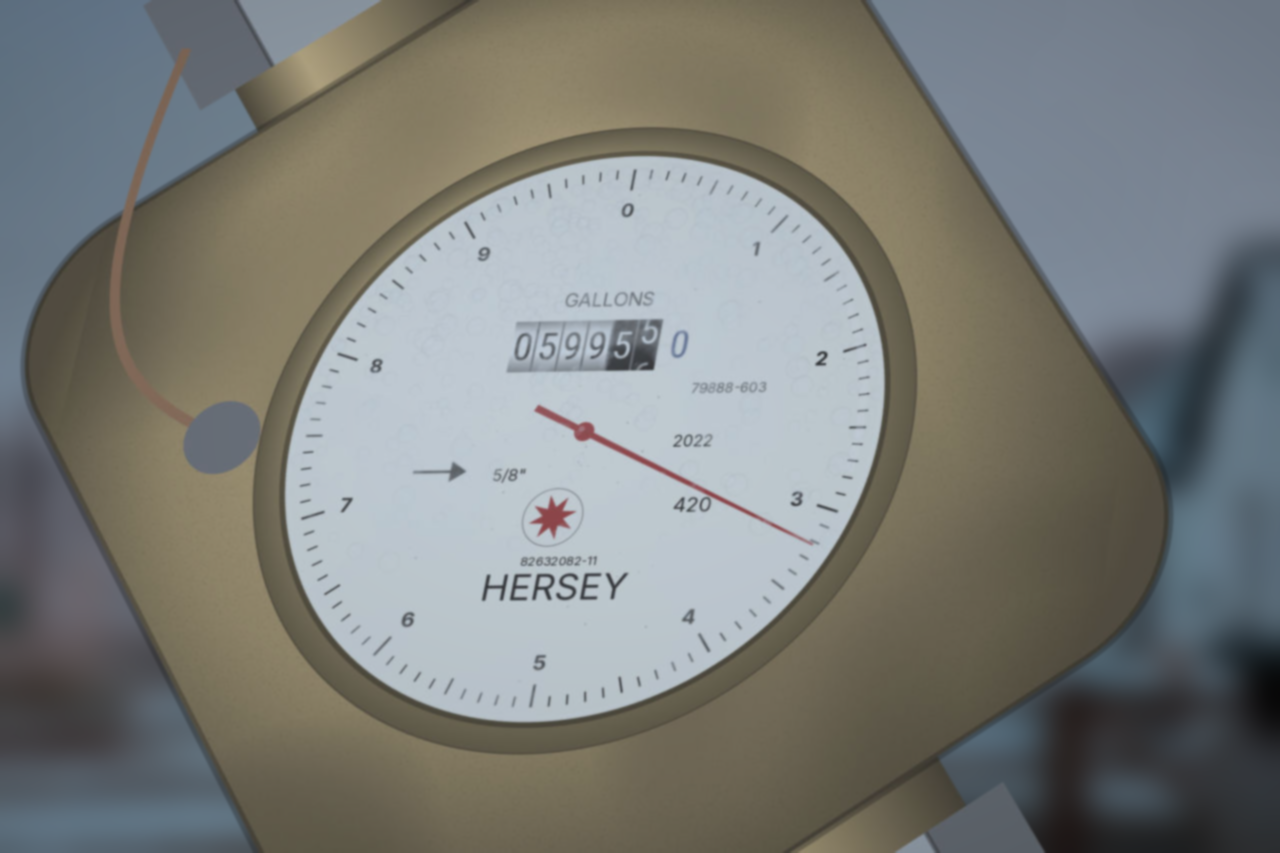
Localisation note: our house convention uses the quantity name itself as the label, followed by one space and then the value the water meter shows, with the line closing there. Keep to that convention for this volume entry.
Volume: 599553.2 gal
